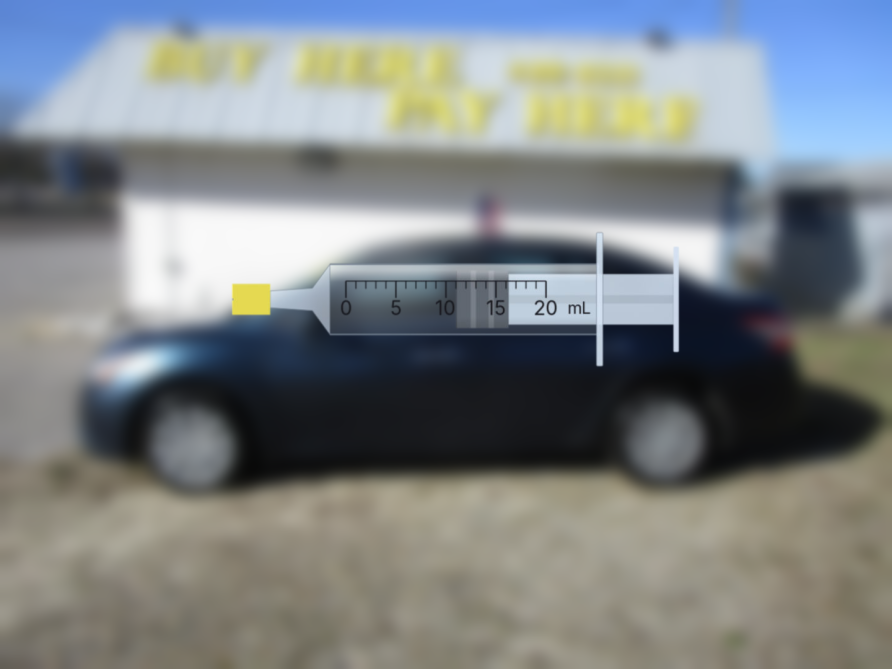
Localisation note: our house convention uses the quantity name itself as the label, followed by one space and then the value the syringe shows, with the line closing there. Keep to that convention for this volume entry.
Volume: 11 mL
